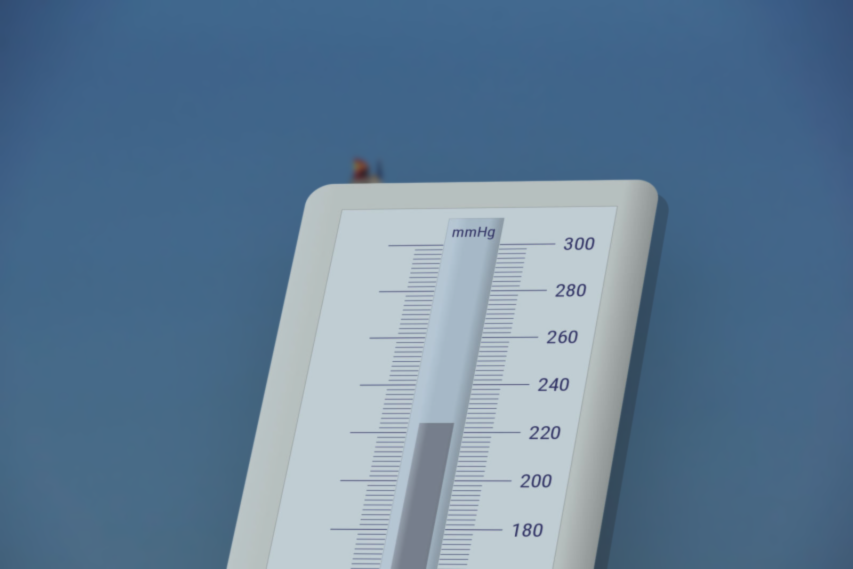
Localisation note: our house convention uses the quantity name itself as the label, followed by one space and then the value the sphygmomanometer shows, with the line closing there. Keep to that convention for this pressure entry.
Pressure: 224 mmHg
